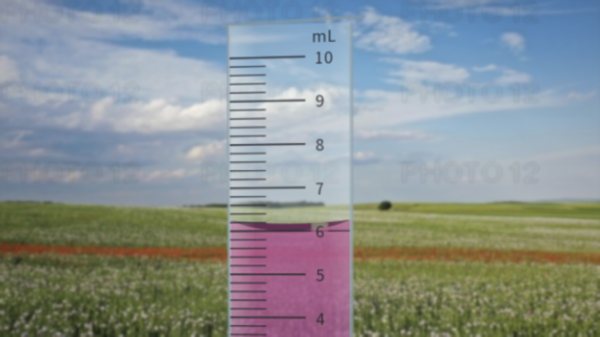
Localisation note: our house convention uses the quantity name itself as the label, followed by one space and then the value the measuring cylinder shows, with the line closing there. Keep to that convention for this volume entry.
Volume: 6 mL
